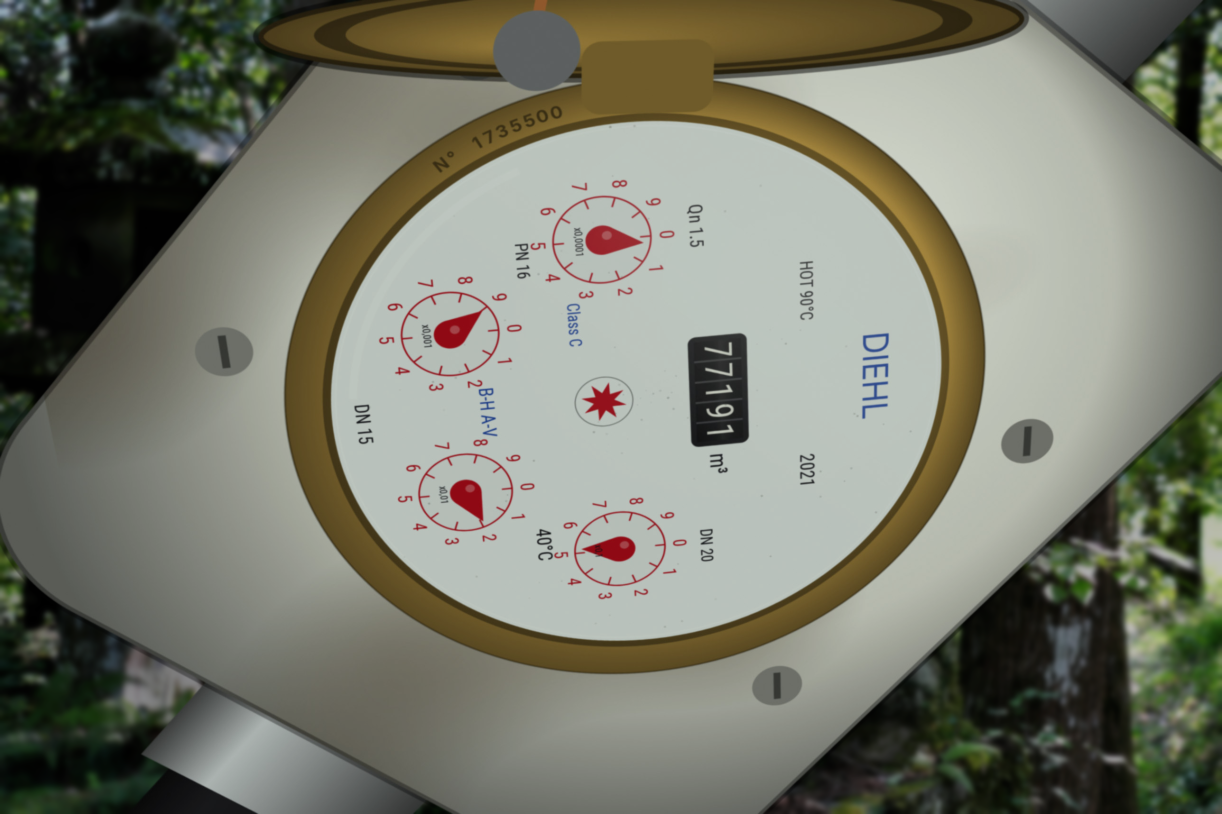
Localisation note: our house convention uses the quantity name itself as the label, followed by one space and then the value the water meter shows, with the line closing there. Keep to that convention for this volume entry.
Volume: 77191.5190 m³
